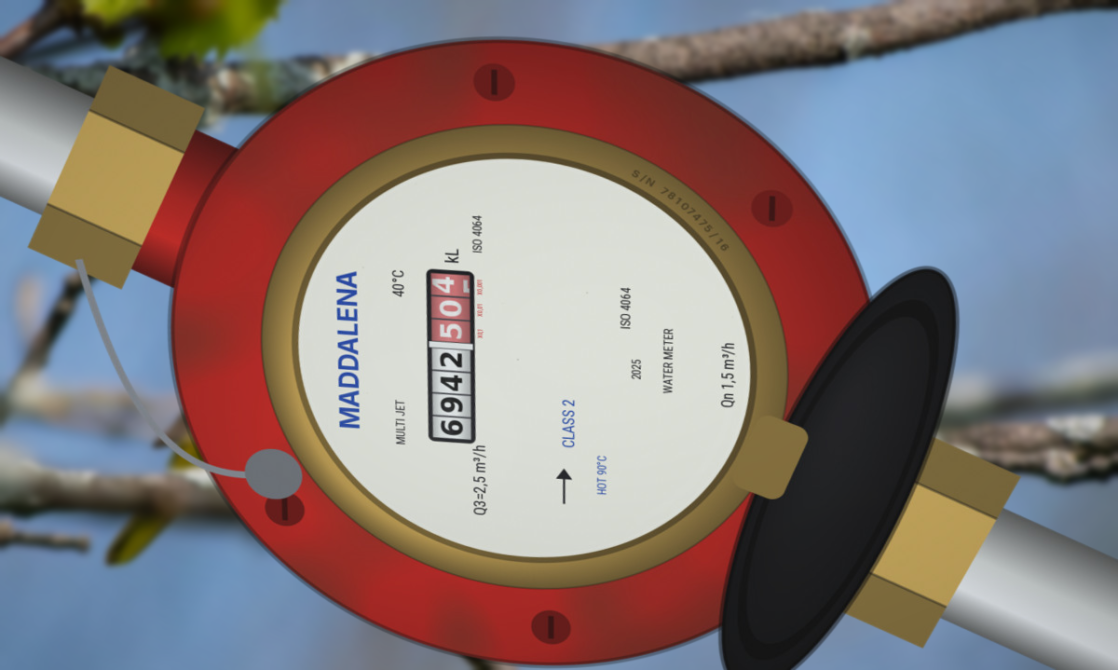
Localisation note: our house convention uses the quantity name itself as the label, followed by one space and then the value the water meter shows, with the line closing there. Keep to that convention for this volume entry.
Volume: 6942.504 kL
